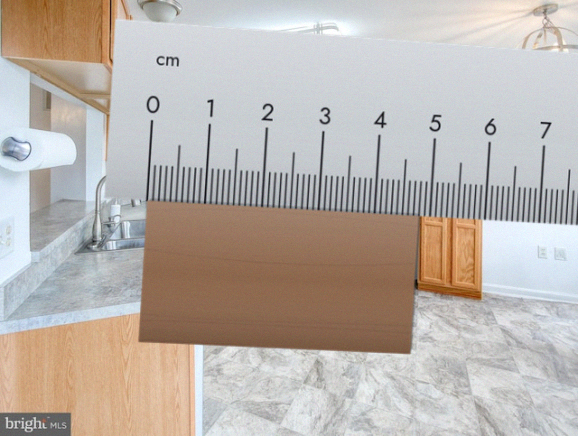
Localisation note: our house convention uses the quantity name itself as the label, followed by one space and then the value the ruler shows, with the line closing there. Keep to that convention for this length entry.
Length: 4.8 cm
